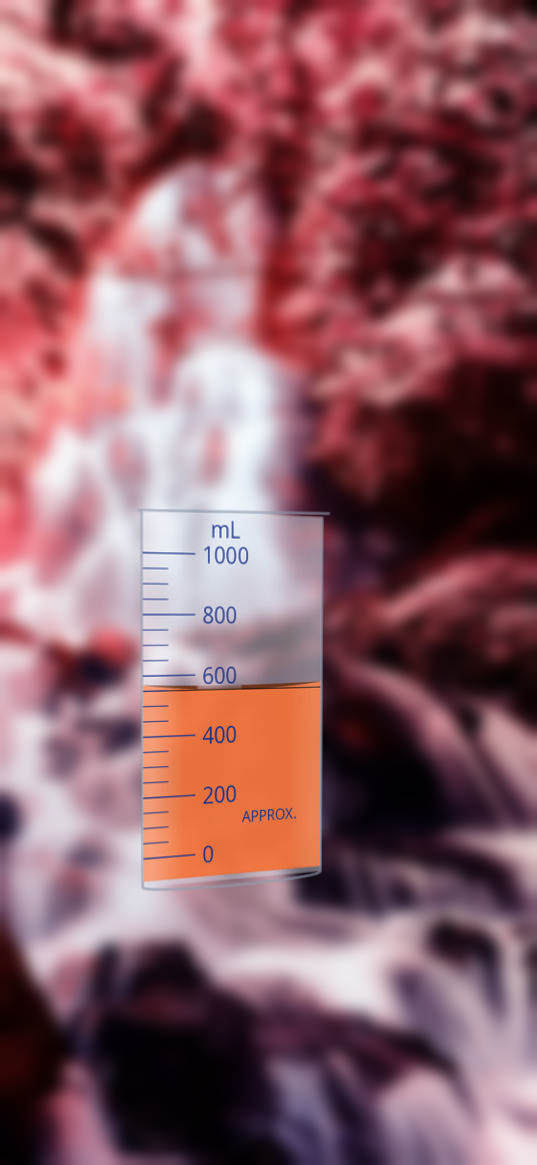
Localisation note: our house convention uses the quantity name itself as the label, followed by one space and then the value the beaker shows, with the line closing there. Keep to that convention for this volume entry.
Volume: 550 mL
